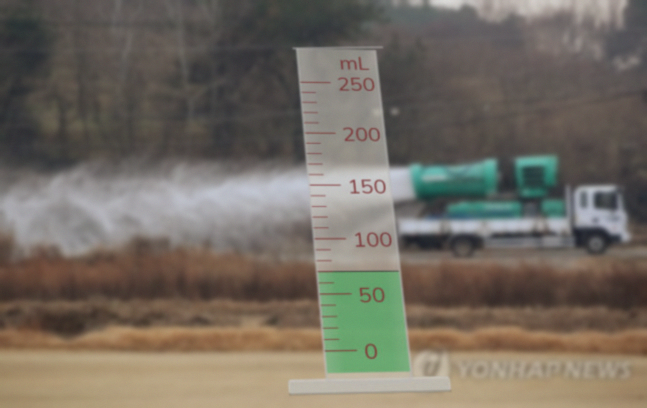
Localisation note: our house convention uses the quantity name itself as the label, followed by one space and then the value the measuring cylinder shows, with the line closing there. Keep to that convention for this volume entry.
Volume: 70 mL
